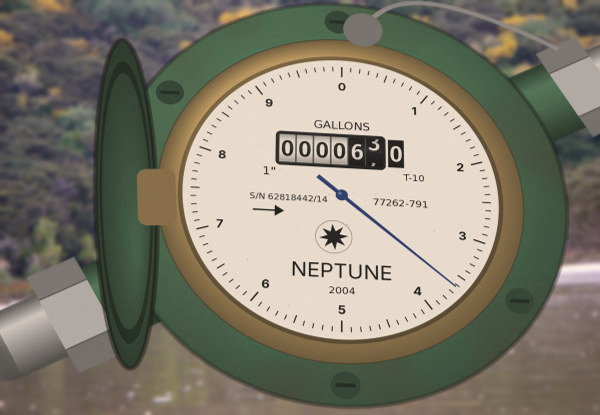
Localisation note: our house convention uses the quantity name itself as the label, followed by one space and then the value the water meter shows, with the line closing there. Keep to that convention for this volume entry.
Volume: 633.6 gal
